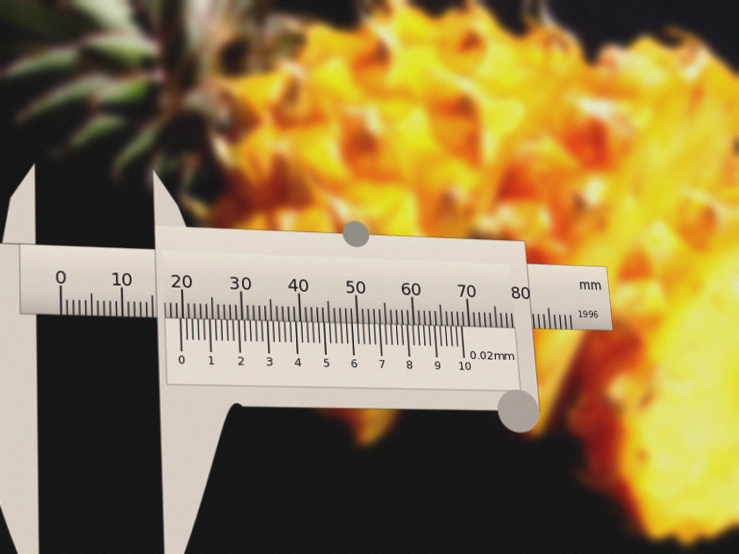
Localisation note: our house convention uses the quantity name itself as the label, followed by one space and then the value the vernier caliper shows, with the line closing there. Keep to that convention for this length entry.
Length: 19.6 mm
